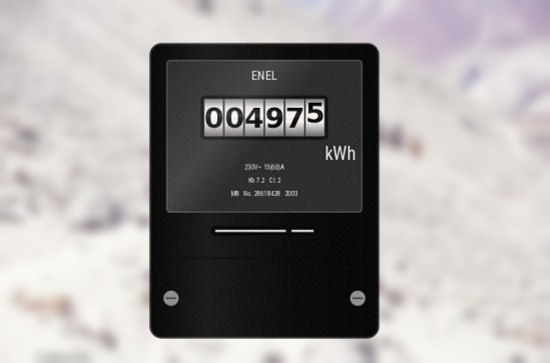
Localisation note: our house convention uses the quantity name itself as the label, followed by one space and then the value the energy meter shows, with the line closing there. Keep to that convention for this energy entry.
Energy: 4975 kWh
